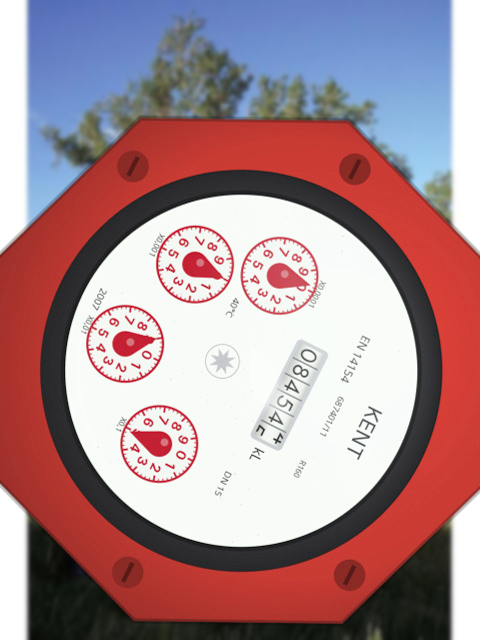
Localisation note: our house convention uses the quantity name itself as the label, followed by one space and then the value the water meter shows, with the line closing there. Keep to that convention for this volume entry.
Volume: 84544.4899 kL
